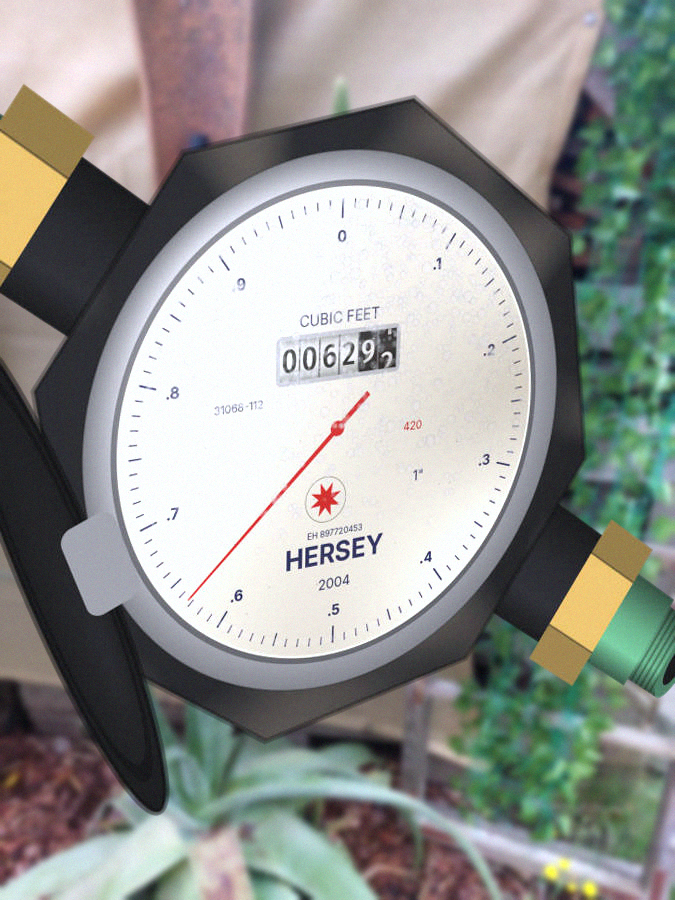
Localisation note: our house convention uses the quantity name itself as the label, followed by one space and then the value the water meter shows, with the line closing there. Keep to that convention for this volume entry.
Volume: 6291.63 ft³
